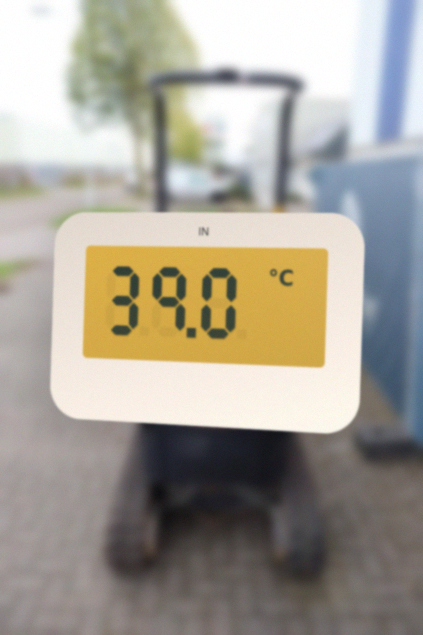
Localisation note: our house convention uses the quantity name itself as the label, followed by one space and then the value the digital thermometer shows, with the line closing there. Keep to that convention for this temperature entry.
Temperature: 39.0 °C
